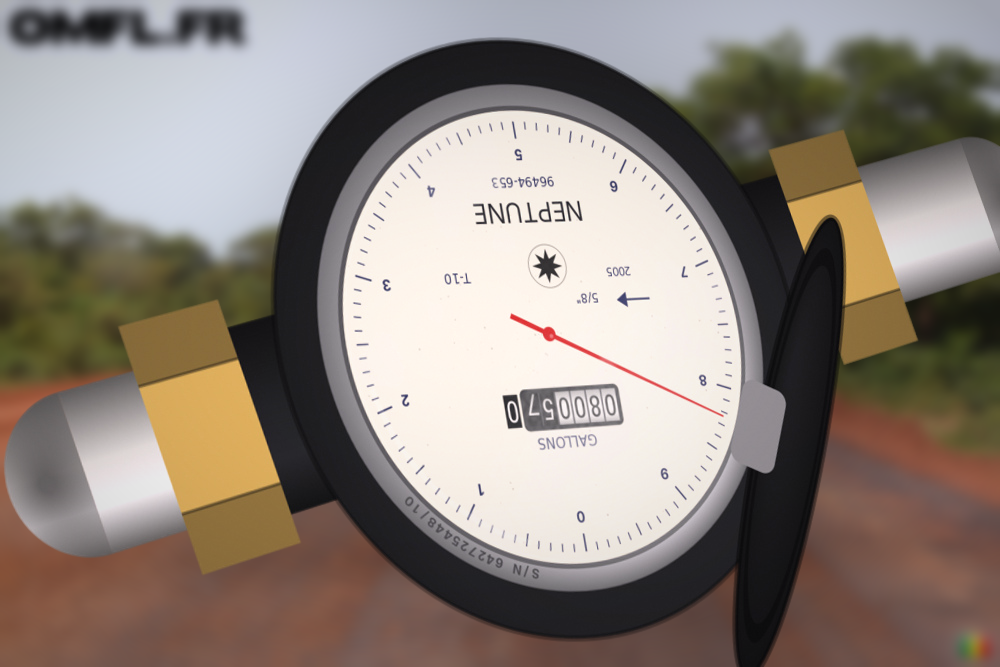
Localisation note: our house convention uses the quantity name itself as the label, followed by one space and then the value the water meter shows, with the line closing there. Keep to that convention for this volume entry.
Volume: 800568.2 gal
